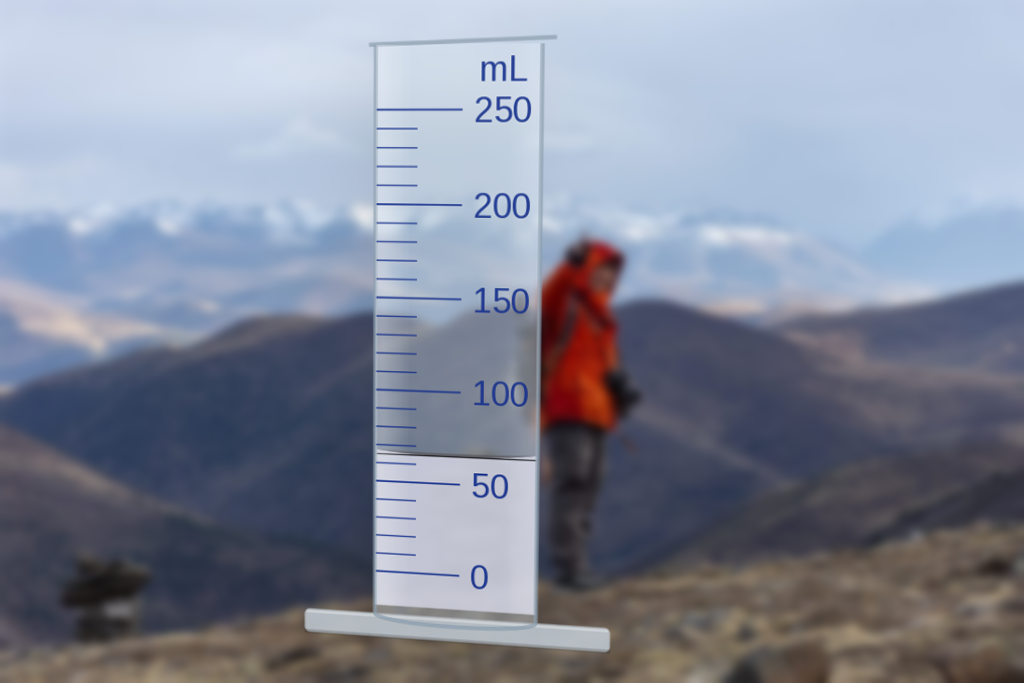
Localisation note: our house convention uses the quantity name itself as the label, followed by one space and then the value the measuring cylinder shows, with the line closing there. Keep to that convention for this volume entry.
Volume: 65 mL
